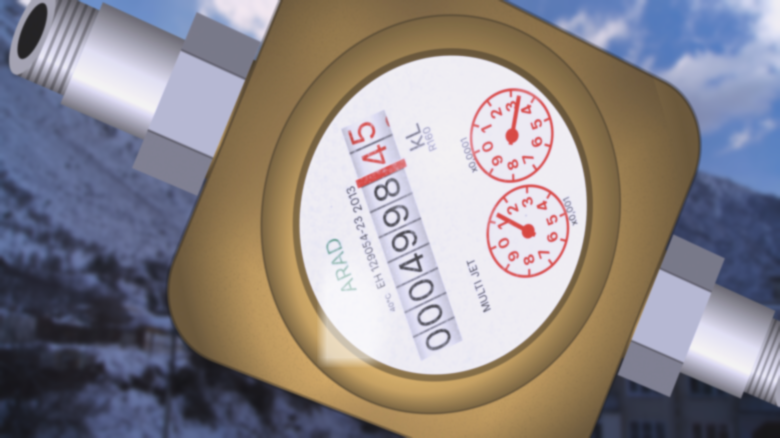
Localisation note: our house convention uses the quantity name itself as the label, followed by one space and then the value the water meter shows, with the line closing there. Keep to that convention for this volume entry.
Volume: 4998.4513 kL
